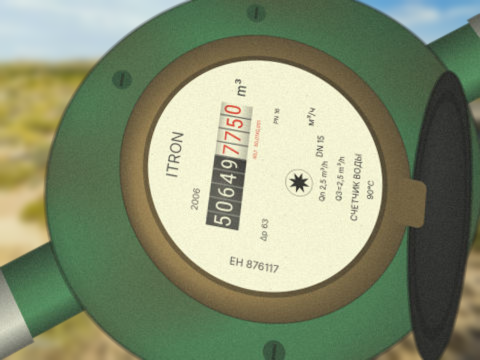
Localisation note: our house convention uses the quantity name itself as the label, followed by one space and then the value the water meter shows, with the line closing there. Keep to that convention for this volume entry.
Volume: 50649.7750 m³
